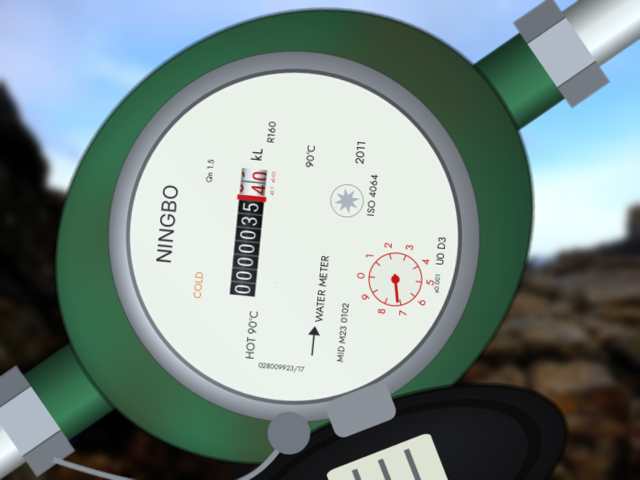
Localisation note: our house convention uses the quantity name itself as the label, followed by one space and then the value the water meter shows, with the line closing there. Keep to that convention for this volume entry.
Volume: 35.397 kL
